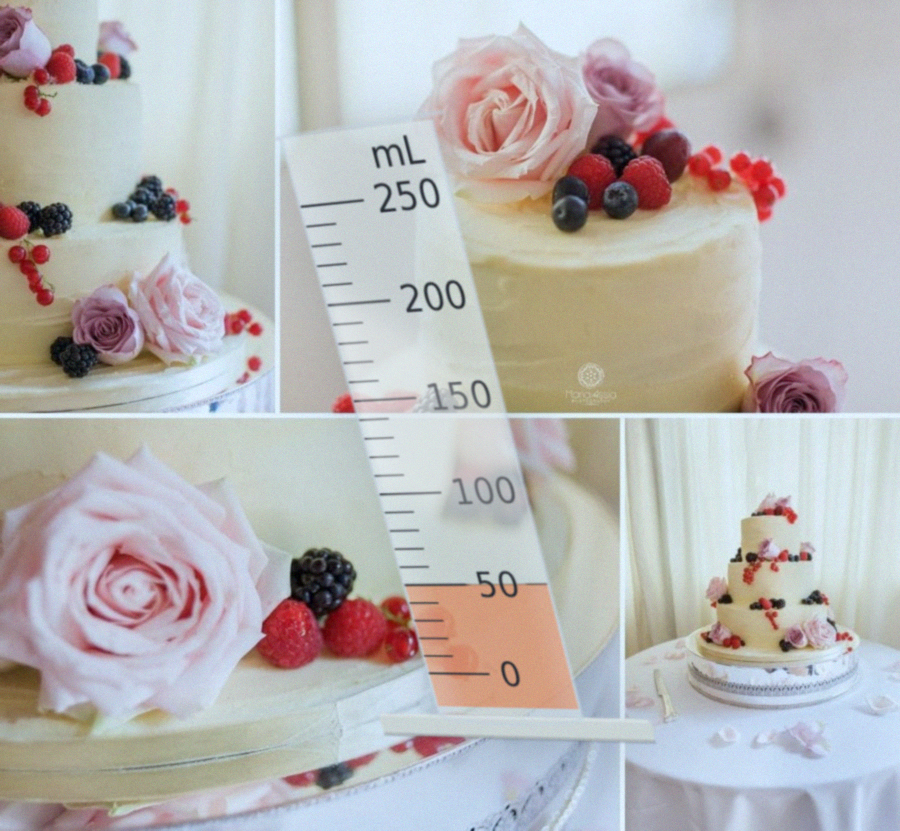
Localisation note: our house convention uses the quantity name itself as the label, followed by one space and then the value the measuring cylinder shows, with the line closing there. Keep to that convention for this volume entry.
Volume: 50 mL
